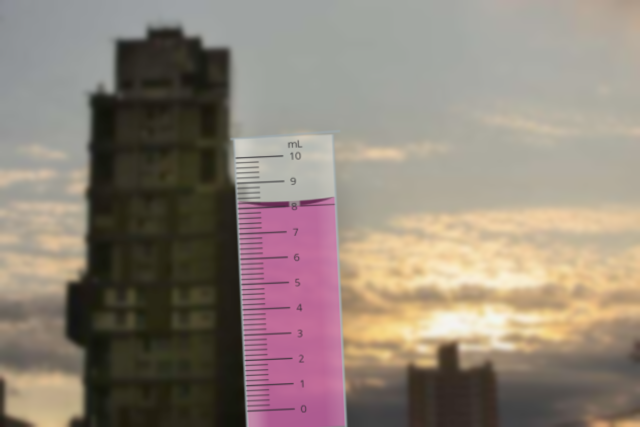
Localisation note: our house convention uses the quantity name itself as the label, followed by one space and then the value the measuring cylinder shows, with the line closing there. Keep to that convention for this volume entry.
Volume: 8 mL
